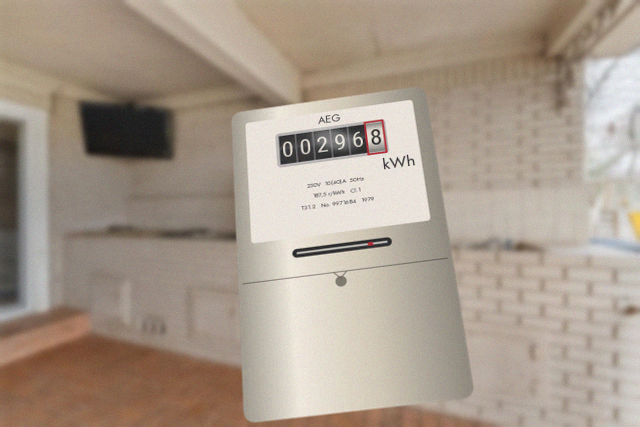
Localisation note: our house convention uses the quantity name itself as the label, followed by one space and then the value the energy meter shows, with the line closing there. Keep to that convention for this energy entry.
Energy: 296.8 kWh
